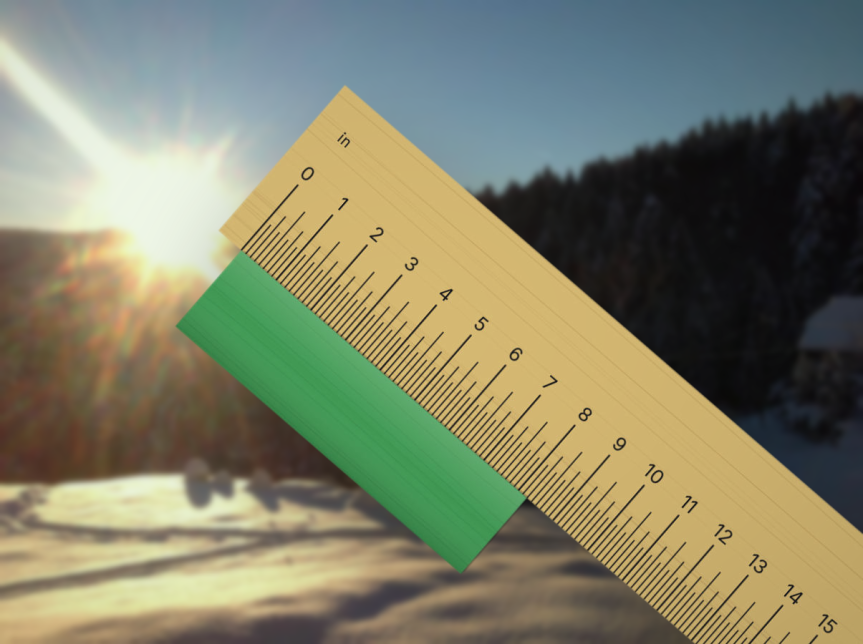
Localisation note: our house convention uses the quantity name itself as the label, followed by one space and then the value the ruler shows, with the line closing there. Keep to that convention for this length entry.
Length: 8.25 in
